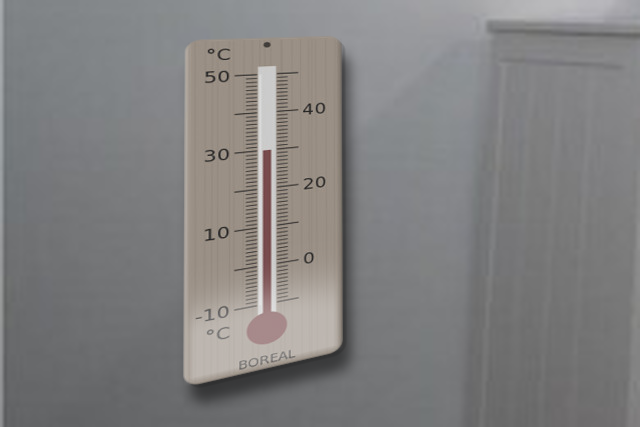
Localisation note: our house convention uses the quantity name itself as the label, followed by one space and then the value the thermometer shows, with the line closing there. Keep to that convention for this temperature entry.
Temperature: 30 °C
